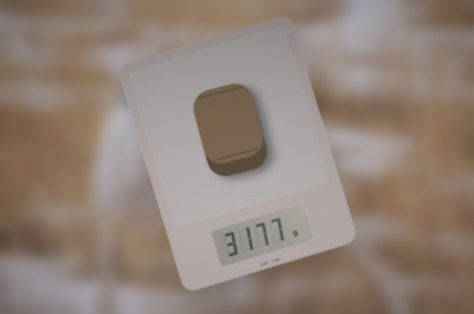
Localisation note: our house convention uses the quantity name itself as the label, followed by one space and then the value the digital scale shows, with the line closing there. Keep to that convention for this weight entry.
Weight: 3177 g
